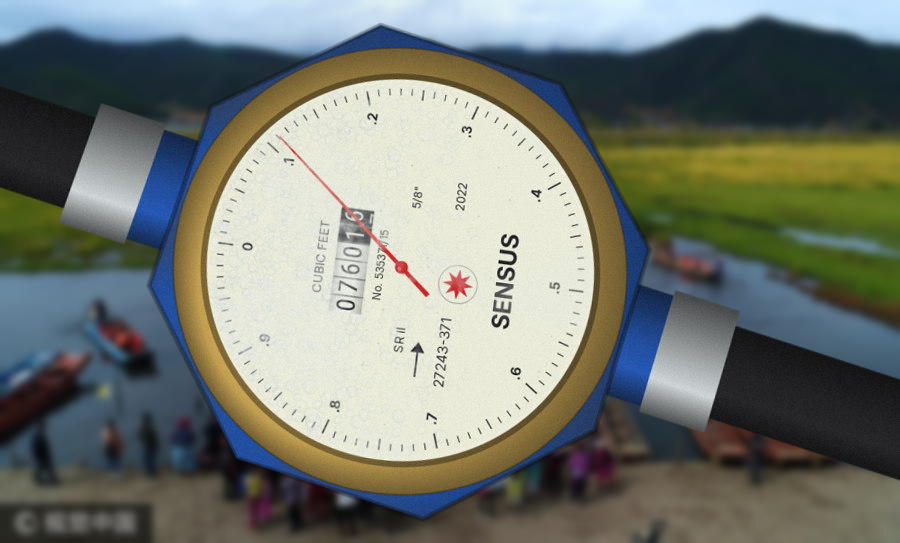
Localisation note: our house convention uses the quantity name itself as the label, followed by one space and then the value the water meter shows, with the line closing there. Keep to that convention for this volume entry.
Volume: 76016.11 ft³
